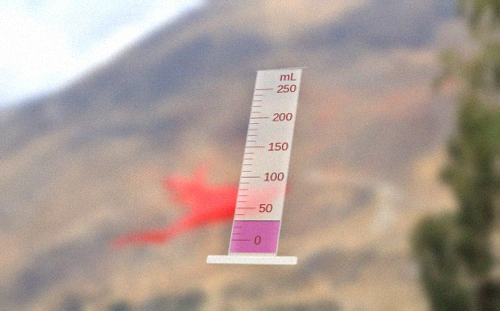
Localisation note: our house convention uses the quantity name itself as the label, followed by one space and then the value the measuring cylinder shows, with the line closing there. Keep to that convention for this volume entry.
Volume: 30 mL
